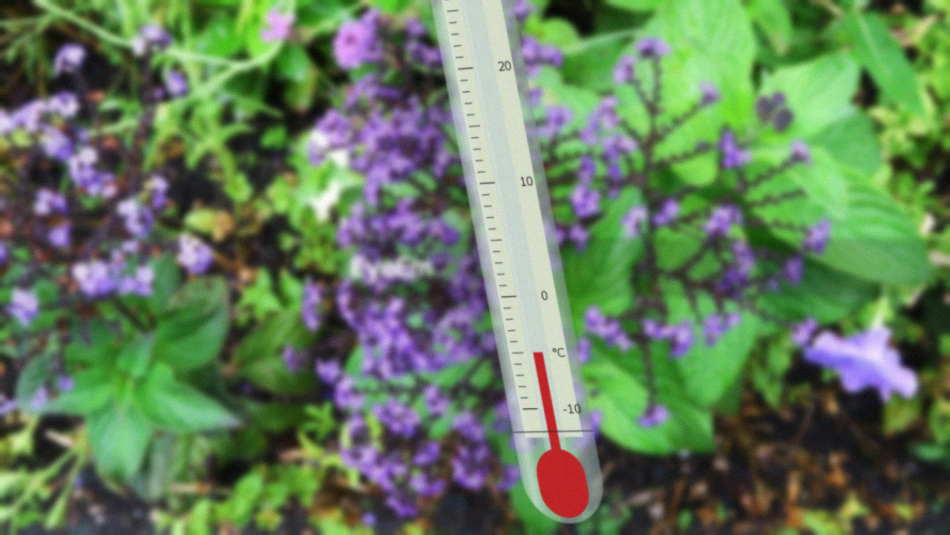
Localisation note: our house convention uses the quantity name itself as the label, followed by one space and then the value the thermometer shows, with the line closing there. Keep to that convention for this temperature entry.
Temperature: -5 °C
